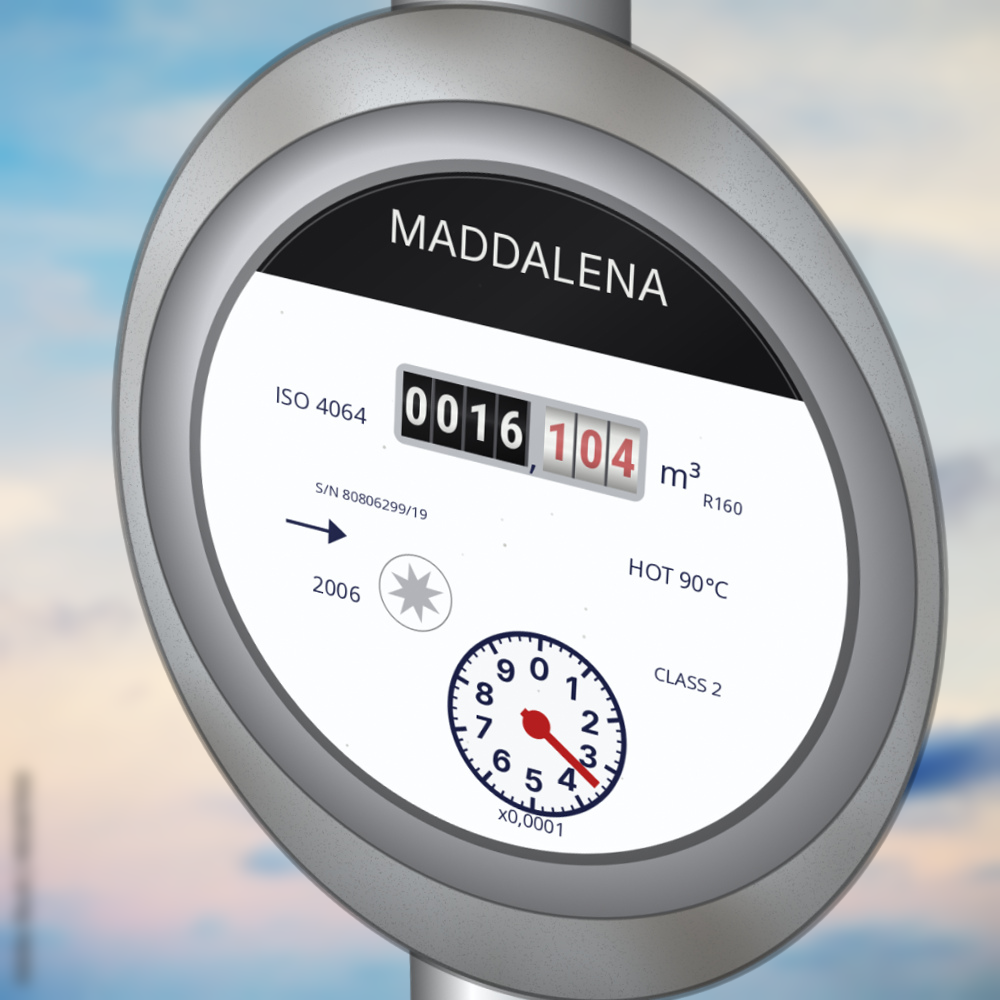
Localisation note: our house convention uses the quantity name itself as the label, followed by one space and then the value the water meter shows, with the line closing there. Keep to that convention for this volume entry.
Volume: 16.1043 m³
